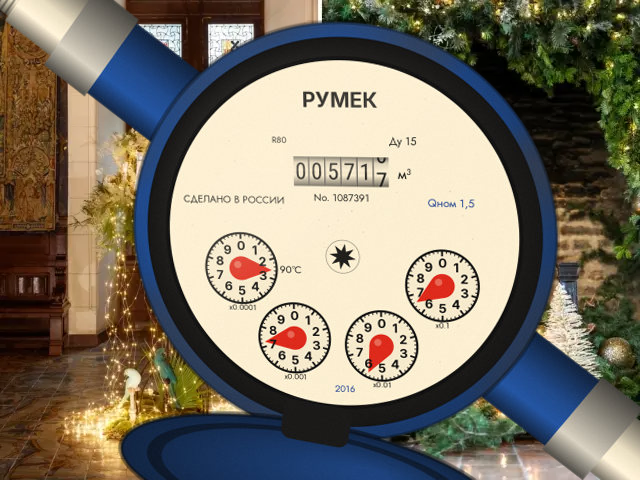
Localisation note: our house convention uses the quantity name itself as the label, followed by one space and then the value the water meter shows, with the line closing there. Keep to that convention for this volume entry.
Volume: 5716.6572 m³
